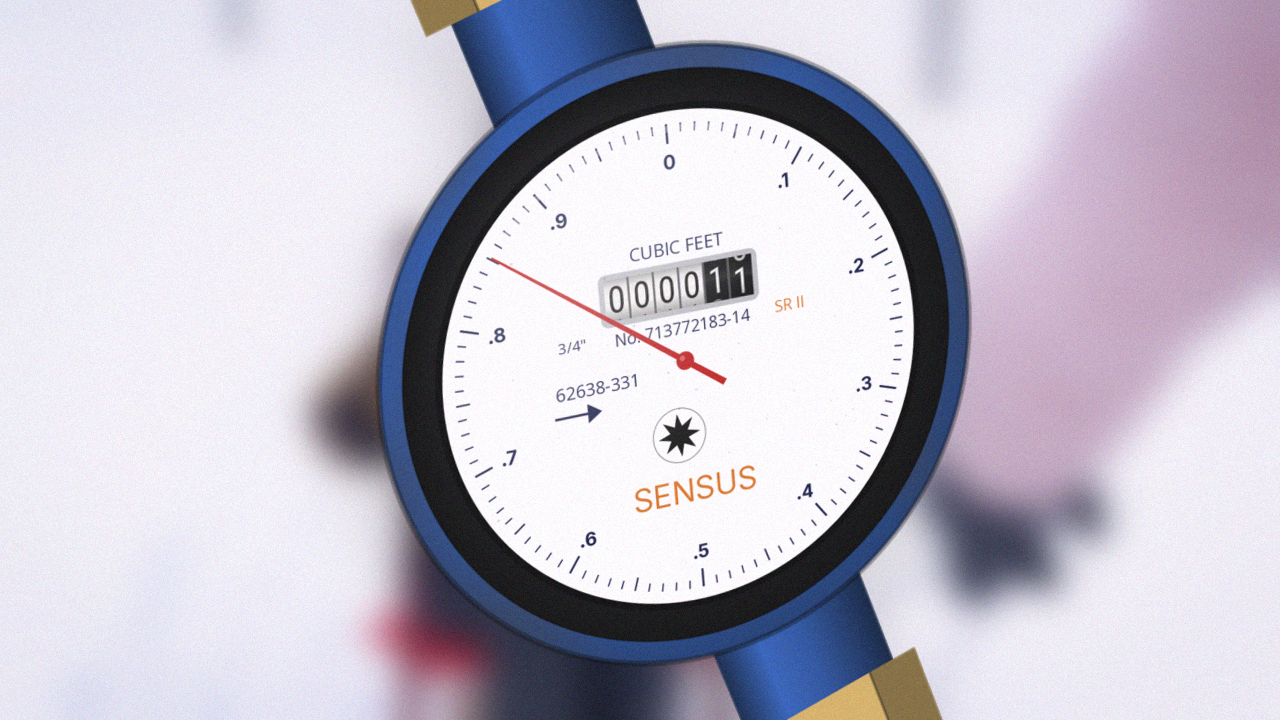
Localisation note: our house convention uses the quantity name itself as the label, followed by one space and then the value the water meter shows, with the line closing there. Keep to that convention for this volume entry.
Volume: 10.85 ft³
